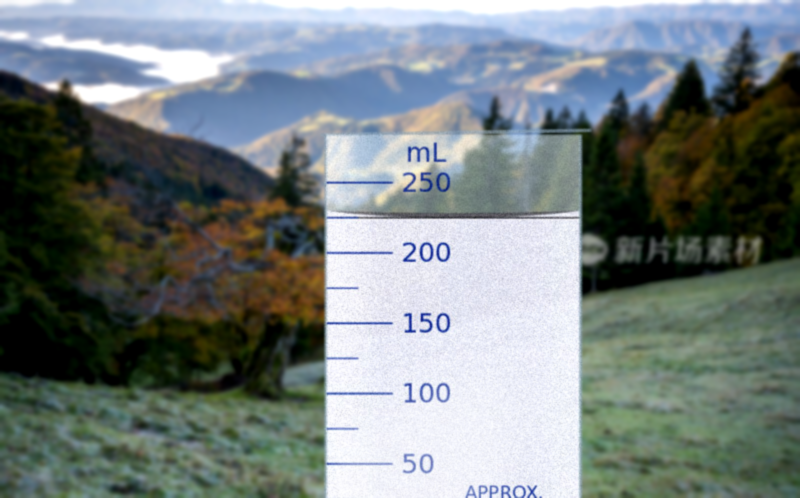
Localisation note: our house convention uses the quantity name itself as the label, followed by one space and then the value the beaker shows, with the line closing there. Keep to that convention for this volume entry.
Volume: 225 mL
